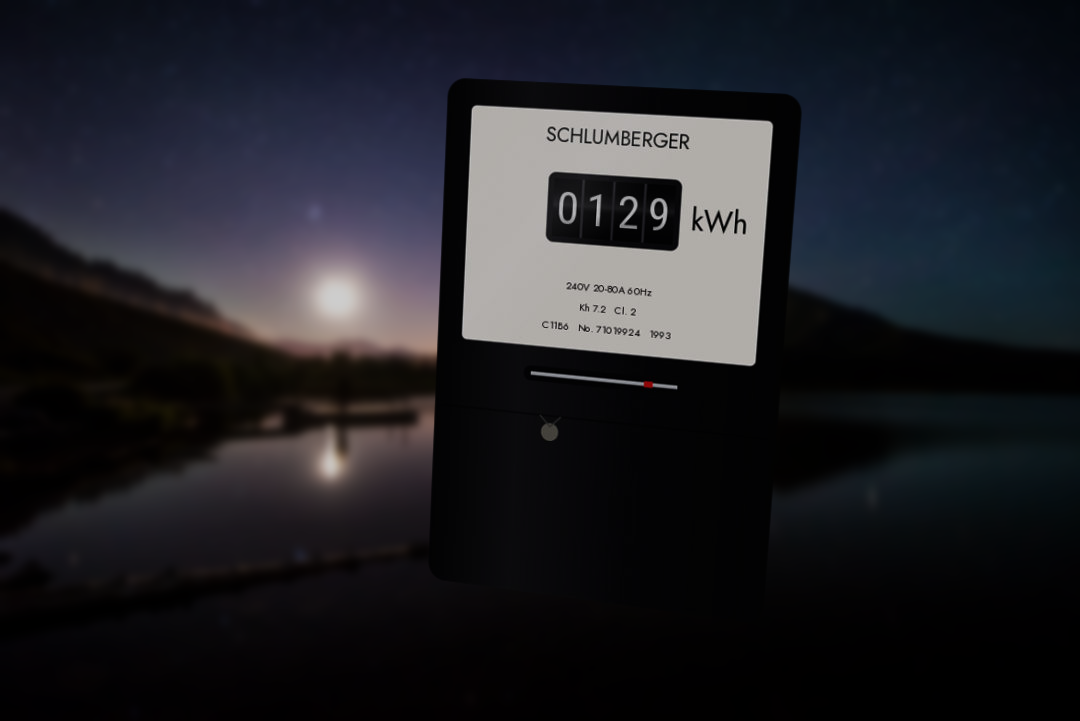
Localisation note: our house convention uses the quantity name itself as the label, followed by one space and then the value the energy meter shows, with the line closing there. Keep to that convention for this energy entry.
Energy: 129 kWh
